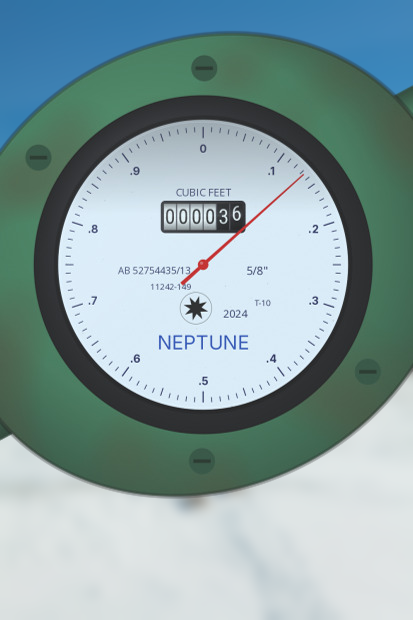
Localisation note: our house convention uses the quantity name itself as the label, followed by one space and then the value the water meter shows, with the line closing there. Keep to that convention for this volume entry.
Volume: 36.13 ft³
